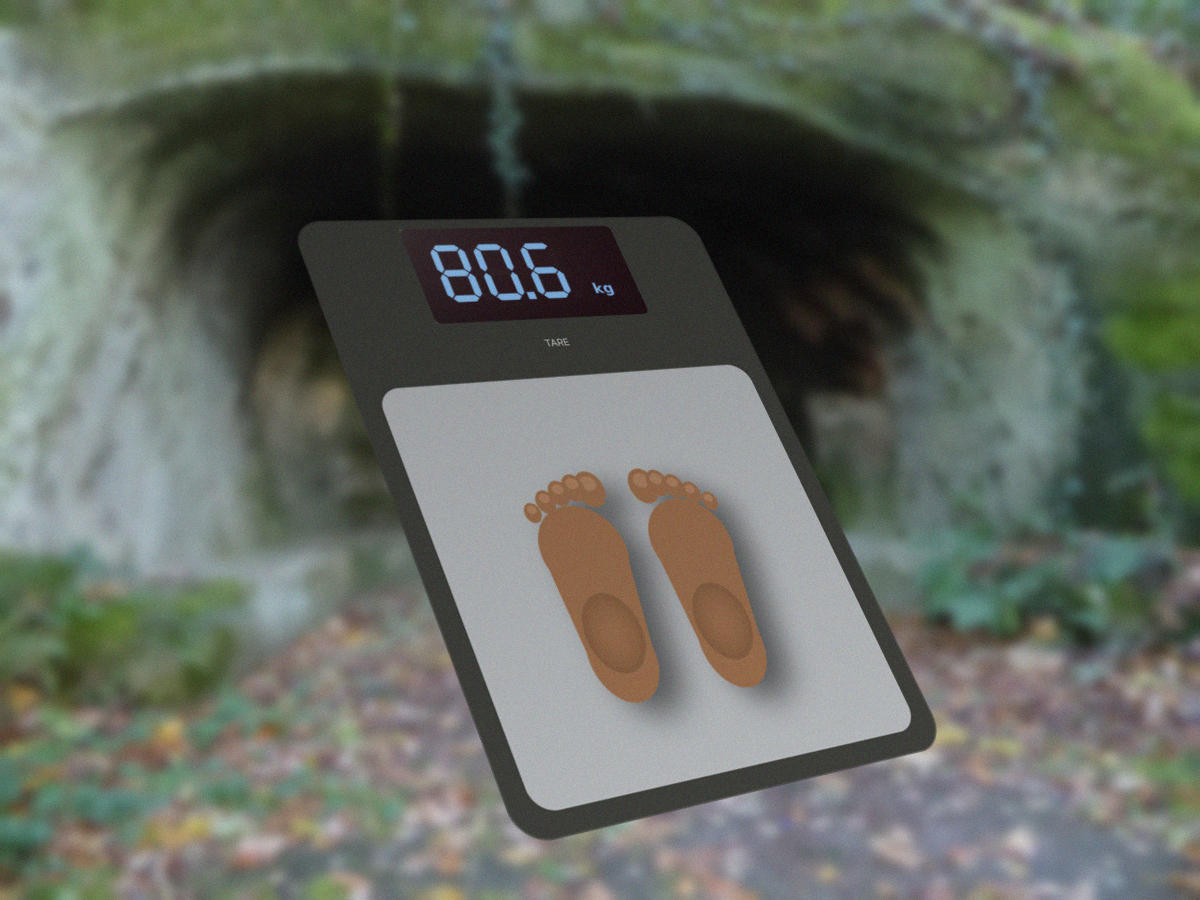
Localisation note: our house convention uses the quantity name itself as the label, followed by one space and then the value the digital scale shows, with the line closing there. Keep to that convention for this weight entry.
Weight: 80.6 kg
